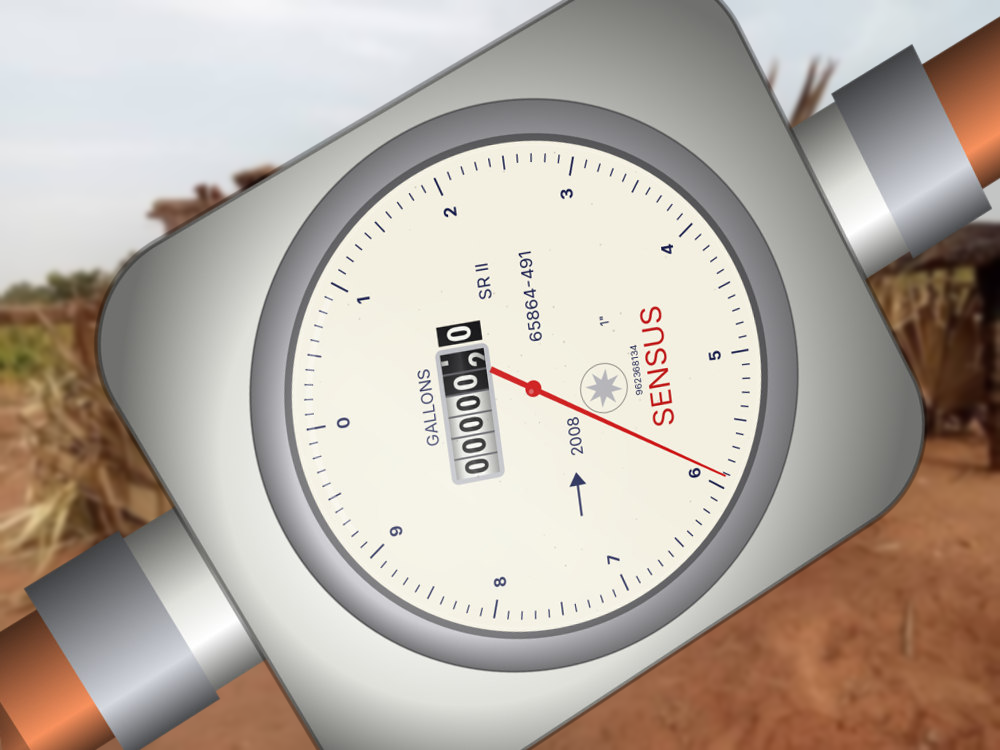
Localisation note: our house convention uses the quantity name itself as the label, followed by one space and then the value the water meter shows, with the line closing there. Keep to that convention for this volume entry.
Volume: 15.9 gal
